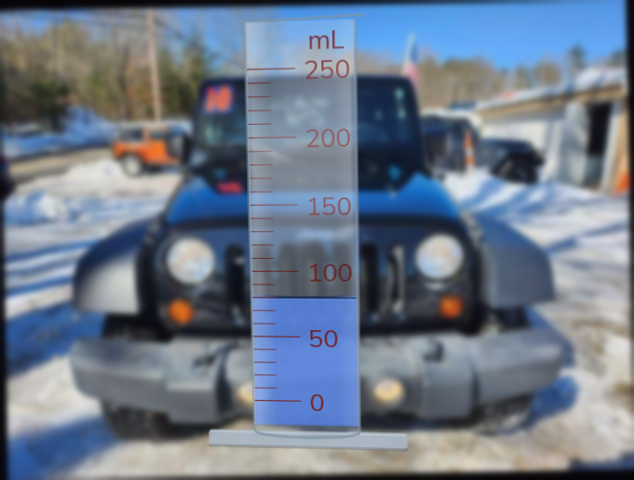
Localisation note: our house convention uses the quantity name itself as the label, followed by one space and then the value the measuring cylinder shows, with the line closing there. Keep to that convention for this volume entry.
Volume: 80 mL
